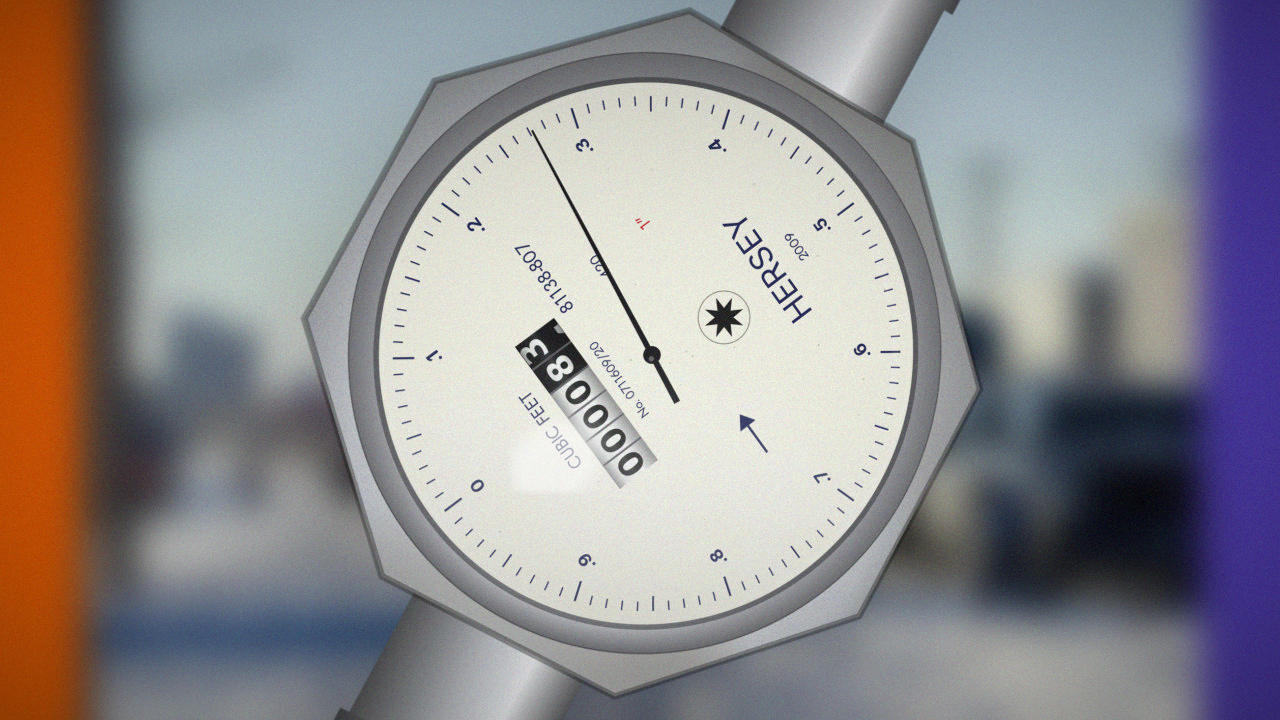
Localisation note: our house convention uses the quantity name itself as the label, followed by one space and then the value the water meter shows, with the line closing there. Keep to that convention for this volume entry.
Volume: 83.27 ft³
